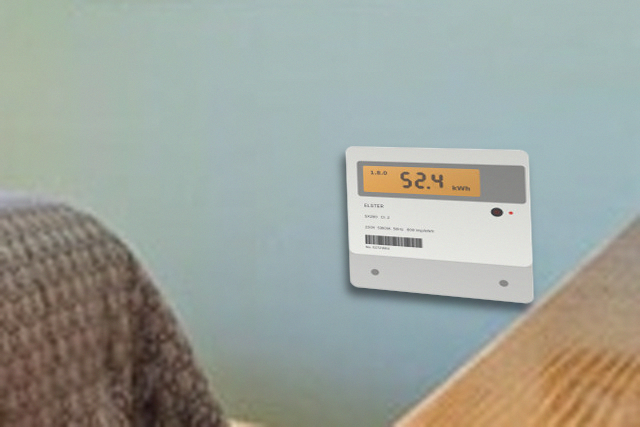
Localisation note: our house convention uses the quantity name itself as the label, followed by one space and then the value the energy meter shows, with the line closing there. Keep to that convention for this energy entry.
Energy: 52.4 kWh
